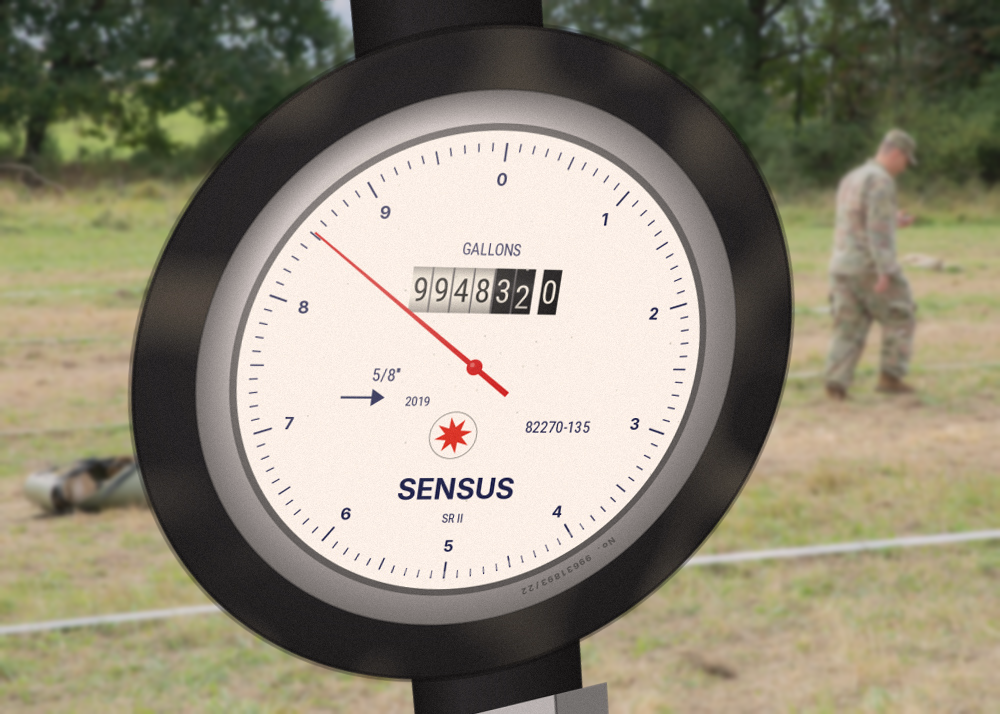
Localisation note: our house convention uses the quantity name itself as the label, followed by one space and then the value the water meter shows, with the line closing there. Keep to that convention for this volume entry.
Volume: 9948318.5 gal
